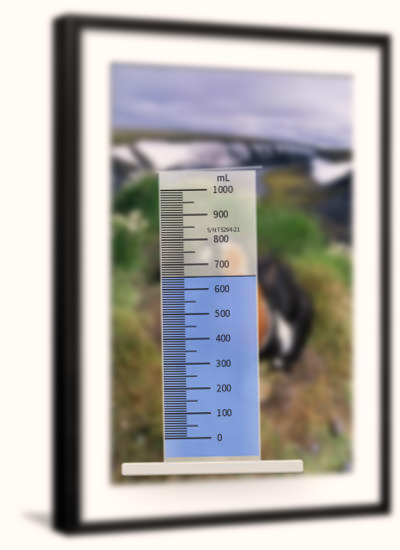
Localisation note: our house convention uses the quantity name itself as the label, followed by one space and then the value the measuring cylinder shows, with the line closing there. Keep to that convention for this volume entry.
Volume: 650 mL
